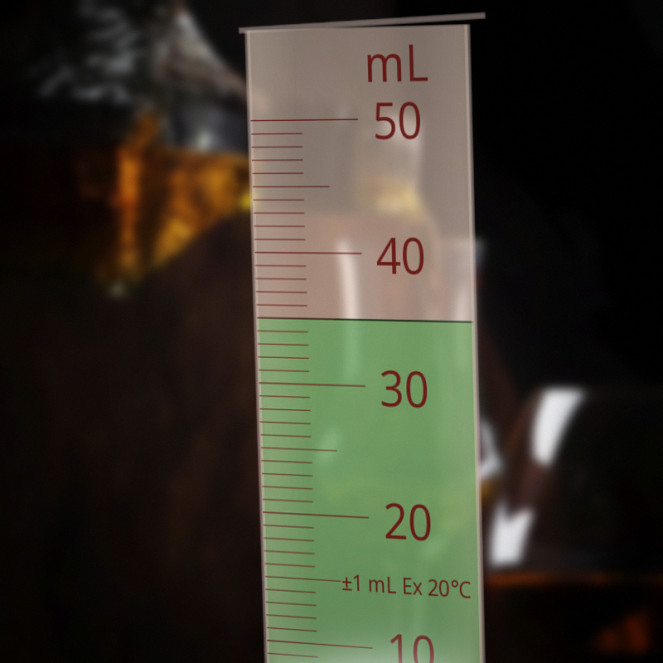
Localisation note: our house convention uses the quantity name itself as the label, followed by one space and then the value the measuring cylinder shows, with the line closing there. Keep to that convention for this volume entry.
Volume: 35 mL
